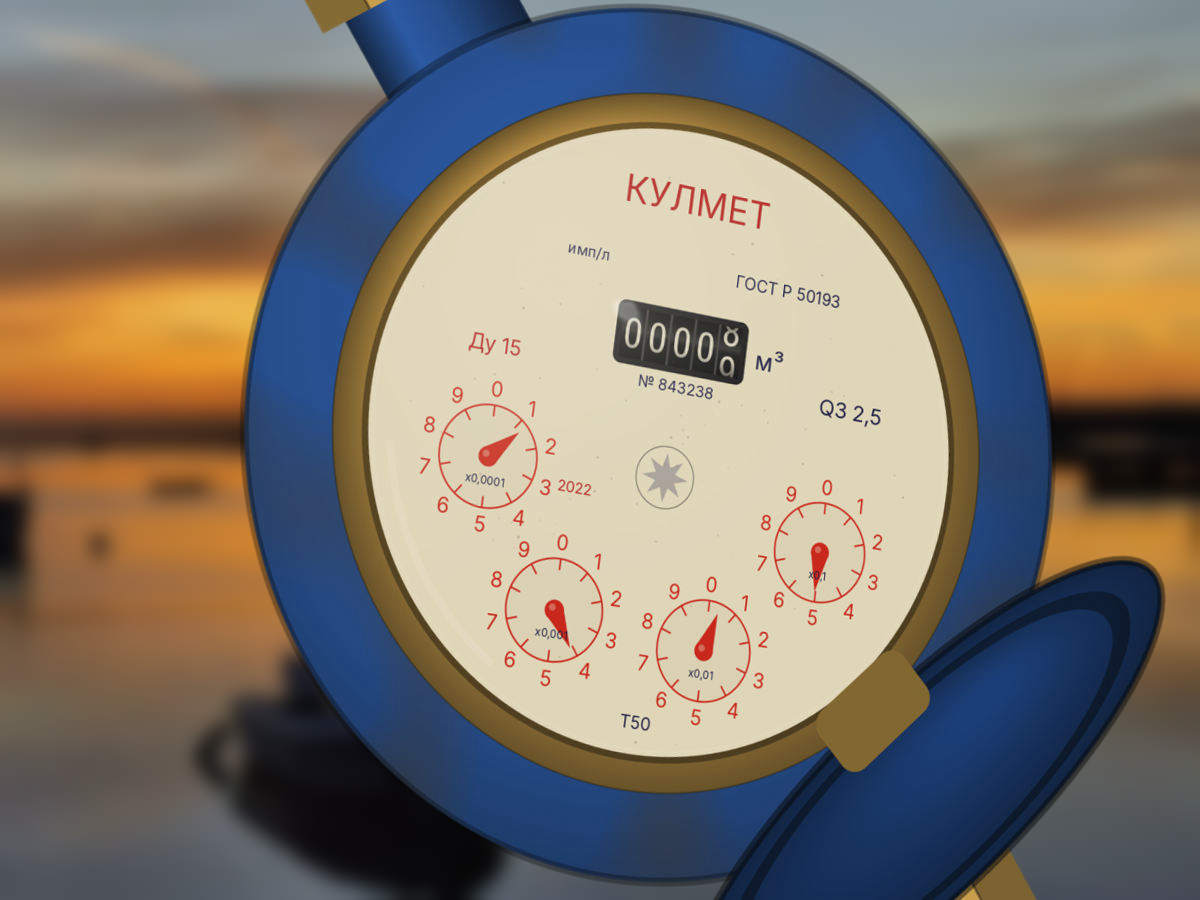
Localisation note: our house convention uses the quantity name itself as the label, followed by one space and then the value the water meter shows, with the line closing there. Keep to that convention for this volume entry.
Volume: 8.5041 m³
